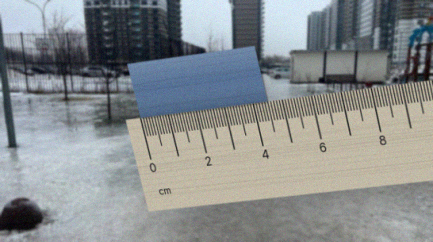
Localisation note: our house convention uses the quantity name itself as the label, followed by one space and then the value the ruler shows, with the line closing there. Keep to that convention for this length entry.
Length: 4.5 cm
